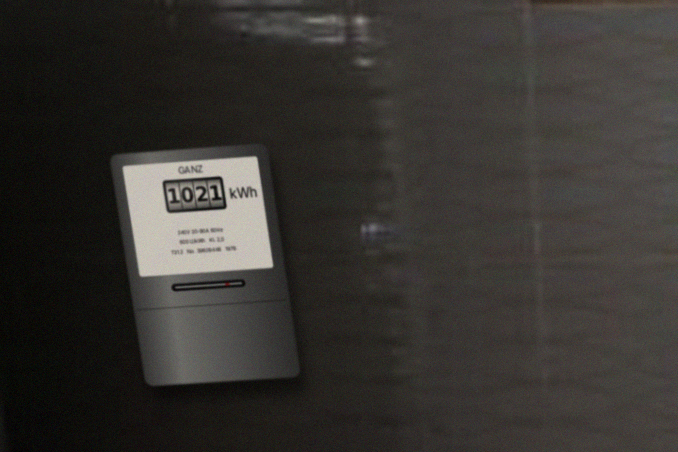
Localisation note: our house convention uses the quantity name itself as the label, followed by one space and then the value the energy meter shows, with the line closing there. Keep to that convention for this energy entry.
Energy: 1021 kWh
